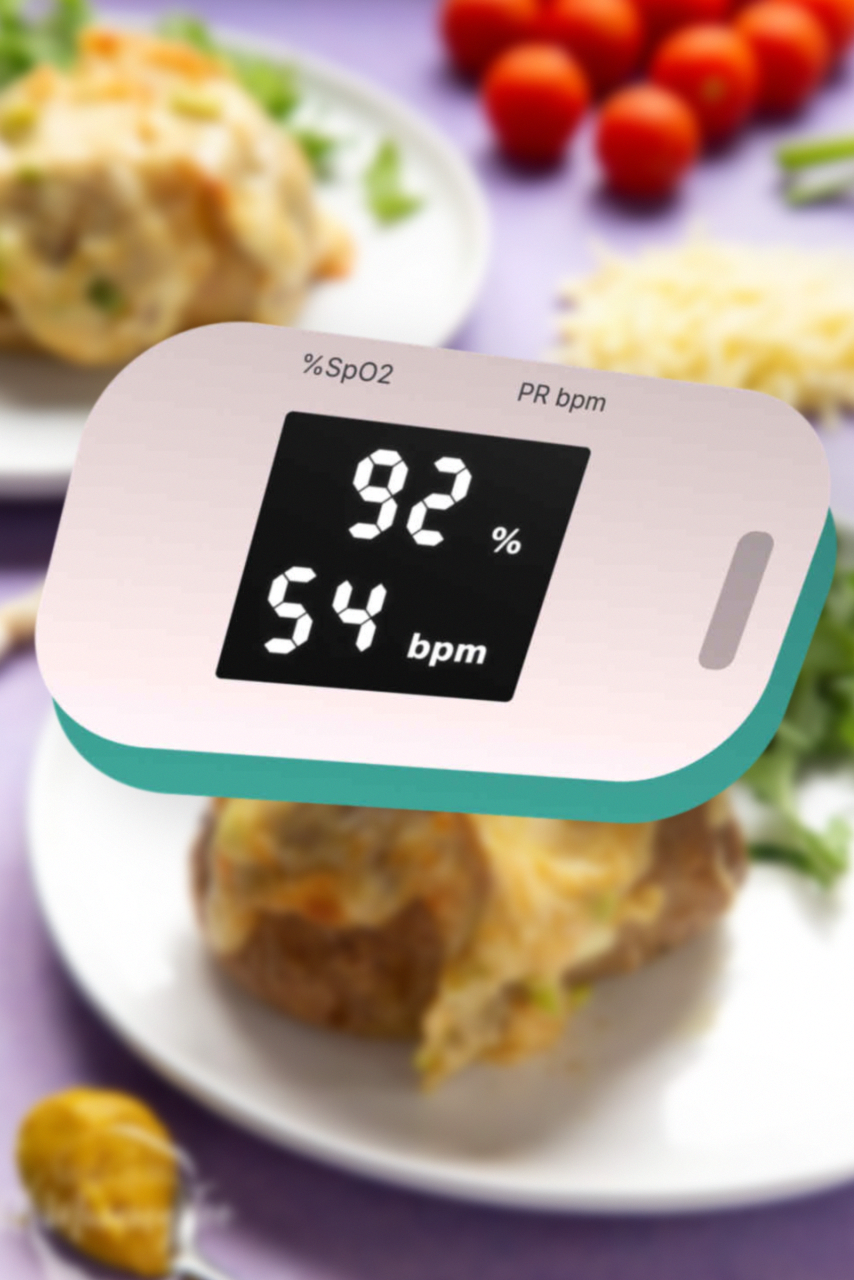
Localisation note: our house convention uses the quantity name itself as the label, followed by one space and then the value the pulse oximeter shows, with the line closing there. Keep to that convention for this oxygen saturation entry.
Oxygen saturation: 92 %
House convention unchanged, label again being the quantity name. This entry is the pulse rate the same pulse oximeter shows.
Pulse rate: 54 bpm
